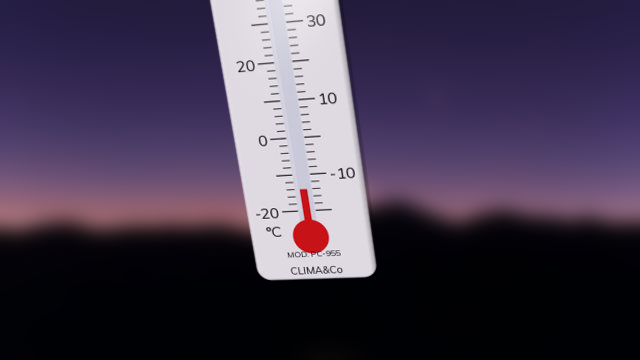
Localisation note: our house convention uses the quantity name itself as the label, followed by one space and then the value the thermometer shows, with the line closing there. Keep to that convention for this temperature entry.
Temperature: -14 °C
